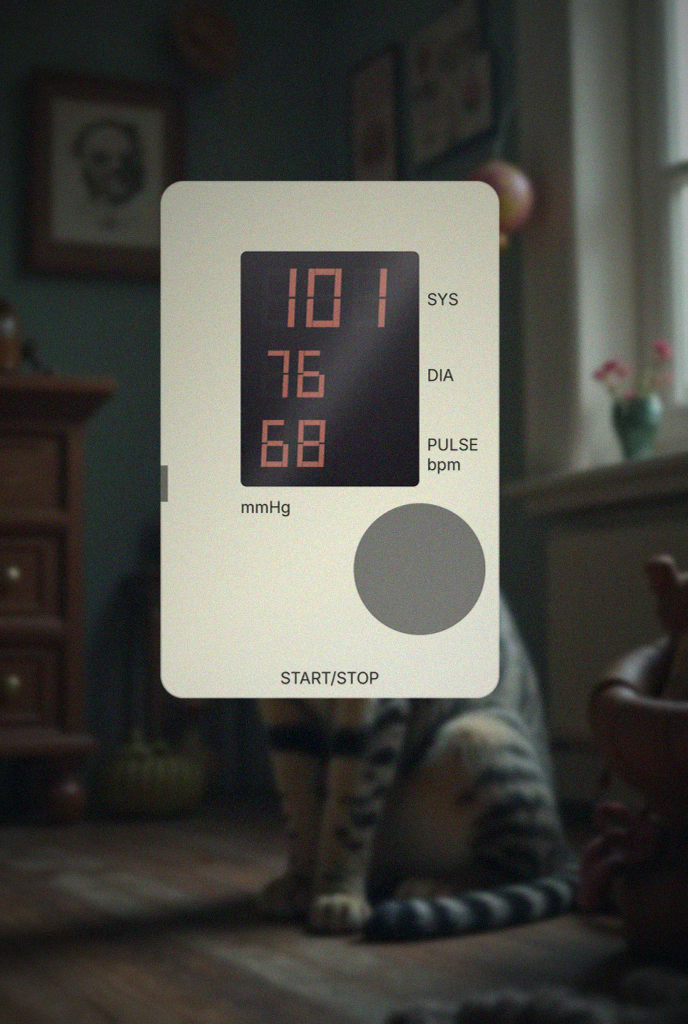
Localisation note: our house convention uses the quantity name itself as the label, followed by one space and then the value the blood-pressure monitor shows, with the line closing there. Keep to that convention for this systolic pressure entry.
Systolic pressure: 101 mmHg
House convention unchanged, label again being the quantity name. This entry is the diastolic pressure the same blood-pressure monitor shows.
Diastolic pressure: 76 mmHg
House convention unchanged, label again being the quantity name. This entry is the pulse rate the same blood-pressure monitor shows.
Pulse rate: 68 bpm
